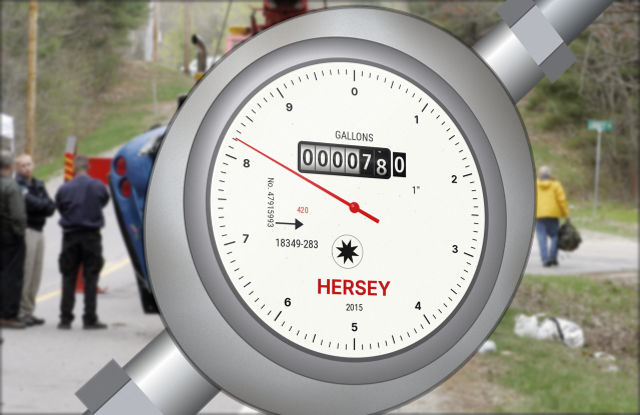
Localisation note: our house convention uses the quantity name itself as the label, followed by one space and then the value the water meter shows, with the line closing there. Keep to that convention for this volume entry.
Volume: 778.2 gal
